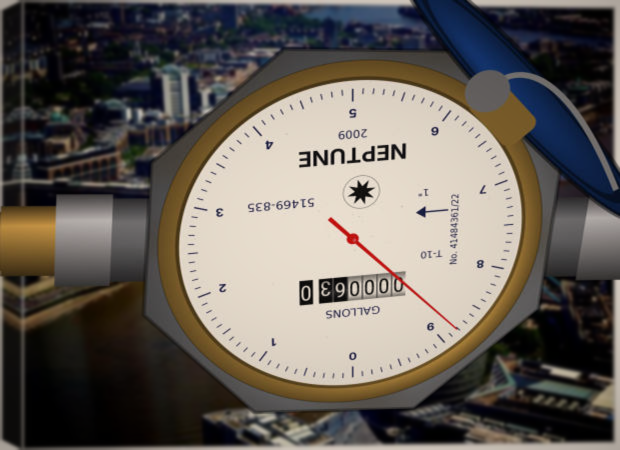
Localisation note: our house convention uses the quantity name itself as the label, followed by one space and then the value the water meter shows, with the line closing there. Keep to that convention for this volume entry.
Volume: 628.8 gal
